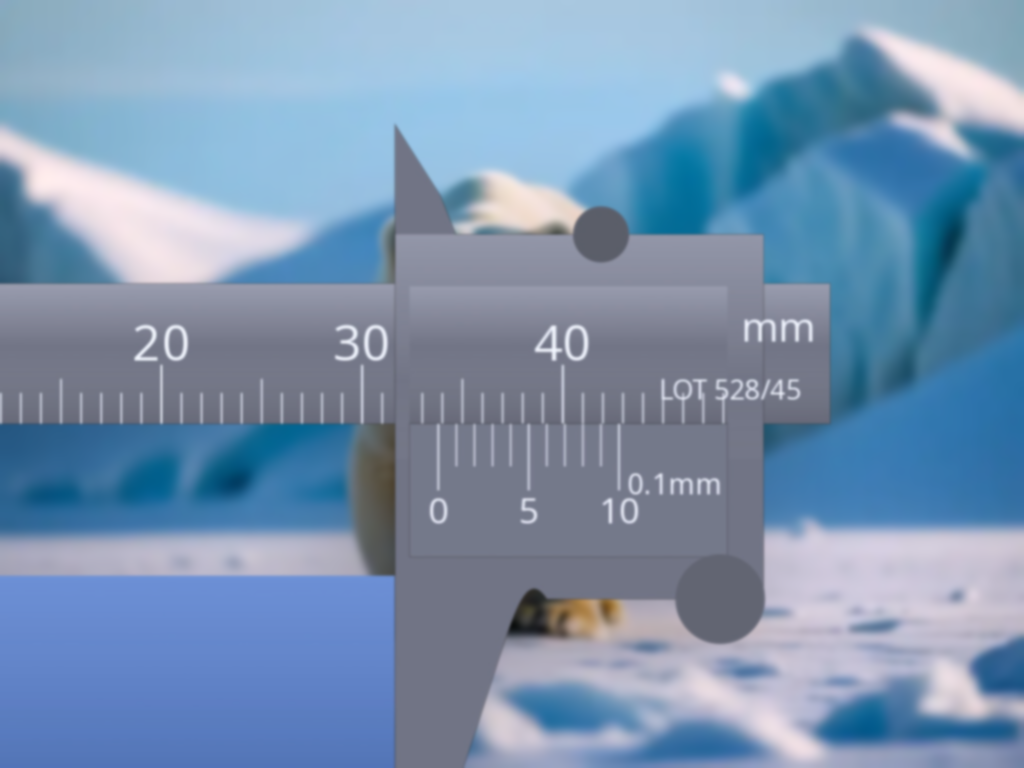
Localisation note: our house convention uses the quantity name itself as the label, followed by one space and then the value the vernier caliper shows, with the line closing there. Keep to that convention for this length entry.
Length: 33.8 mm
